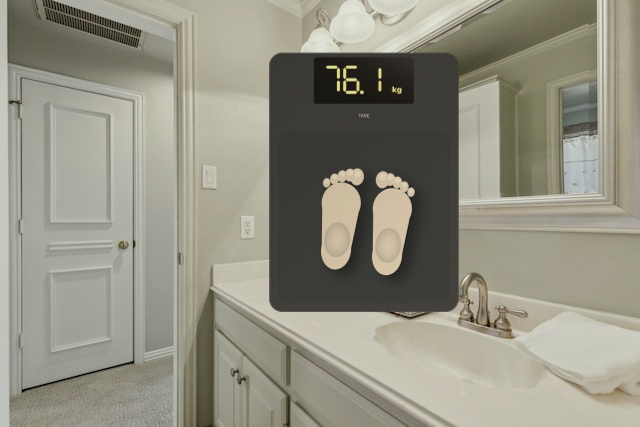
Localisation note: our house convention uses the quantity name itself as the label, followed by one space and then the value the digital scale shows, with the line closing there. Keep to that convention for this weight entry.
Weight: 76.1 kg
